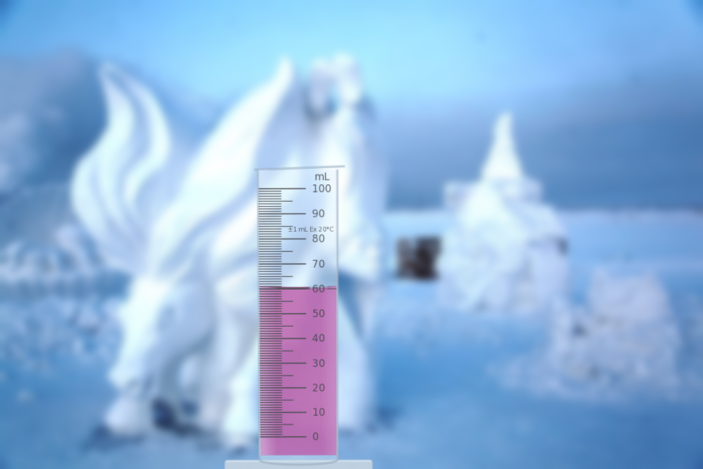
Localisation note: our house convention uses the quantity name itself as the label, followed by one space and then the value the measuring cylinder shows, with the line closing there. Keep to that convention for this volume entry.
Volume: 60 mL
